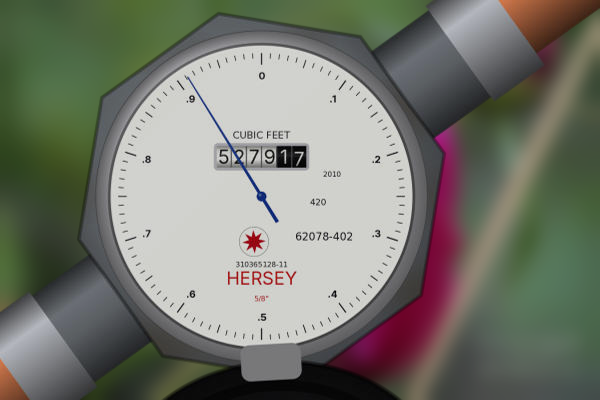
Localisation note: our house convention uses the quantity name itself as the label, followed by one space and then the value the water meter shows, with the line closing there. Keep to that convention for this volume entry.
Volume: 527916.91 ft³
